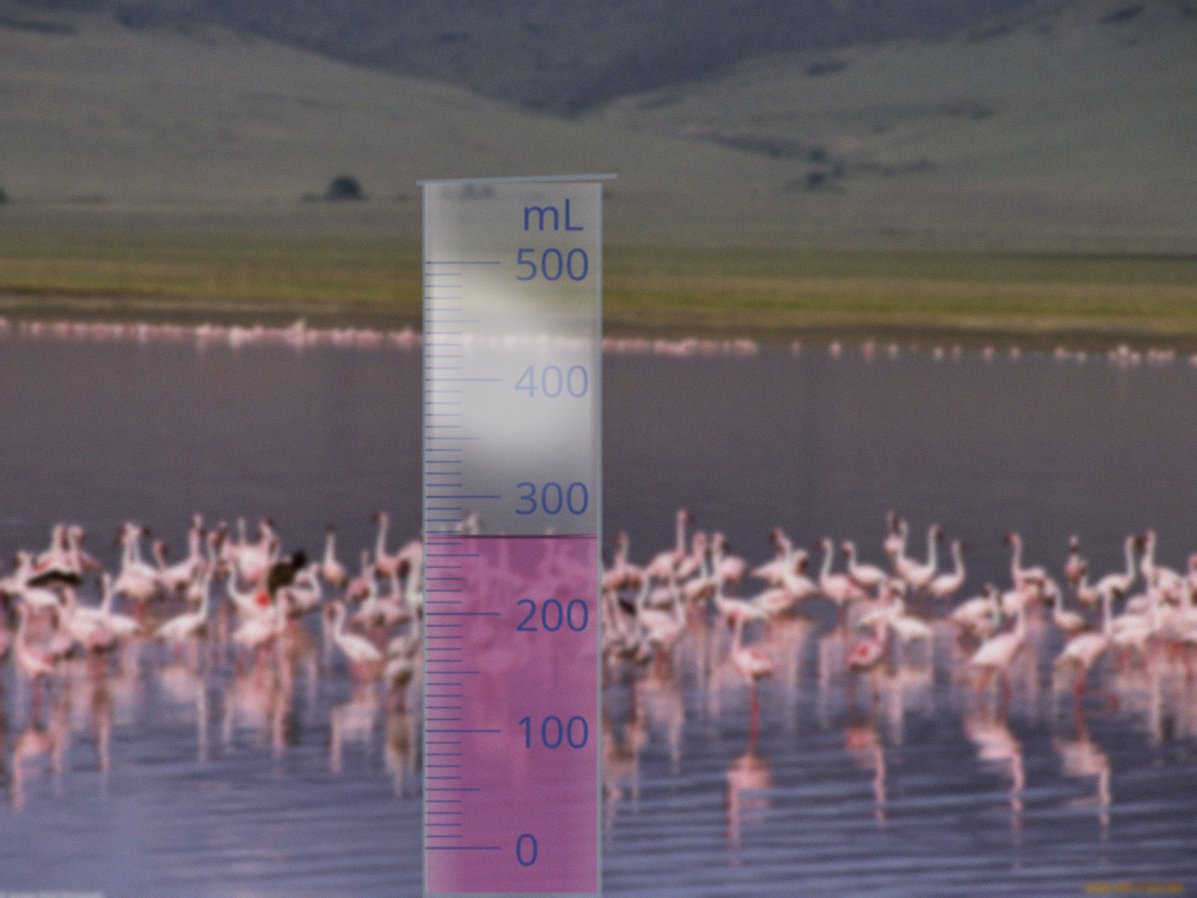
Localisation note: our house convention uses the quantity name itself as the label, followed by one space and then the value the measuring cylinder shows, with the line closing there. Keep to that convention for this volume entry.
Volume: 265 mL
